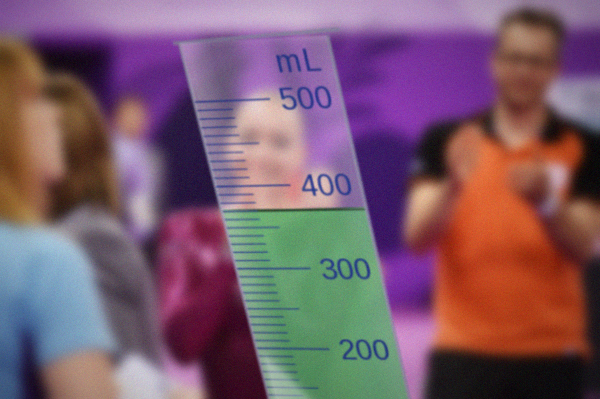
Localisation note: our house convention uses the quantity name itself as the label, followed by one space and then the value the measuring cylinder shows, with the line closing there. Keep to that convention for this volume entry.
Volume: 370 mL
